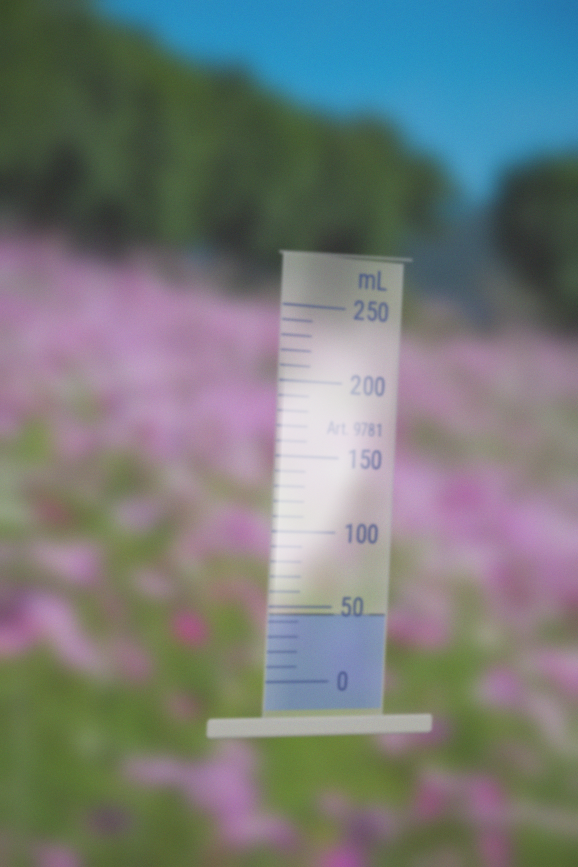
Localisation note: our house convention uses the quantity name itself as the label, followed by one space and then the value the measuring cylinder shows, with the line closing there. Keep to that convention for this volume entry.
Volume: 45 mL
